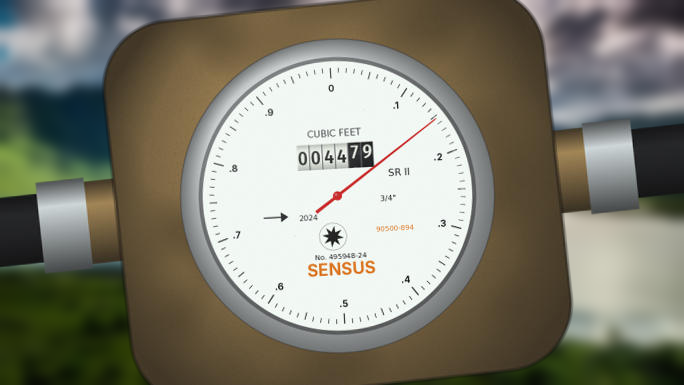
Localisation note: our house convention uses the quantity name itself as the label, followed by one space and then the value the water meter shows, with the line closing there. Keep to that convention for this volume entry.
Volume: 4479.15 ft³
